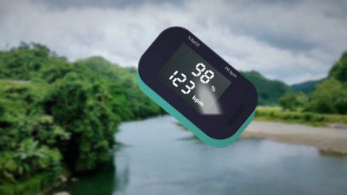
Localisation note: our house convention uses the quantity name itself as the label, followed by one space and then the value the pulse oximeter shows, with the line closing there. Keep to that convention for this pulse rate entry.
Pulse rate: 123 bpm
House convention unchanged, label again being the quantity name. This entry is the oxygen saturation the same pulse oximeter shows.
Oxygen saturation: 98 %
